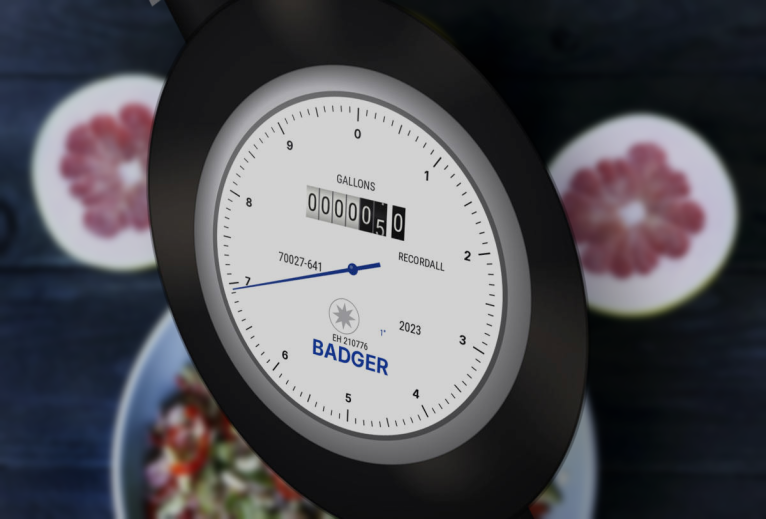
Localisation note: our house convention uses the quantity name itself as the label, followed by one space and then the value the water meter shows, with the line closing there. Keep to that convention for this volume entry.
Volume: 46.9 gal
